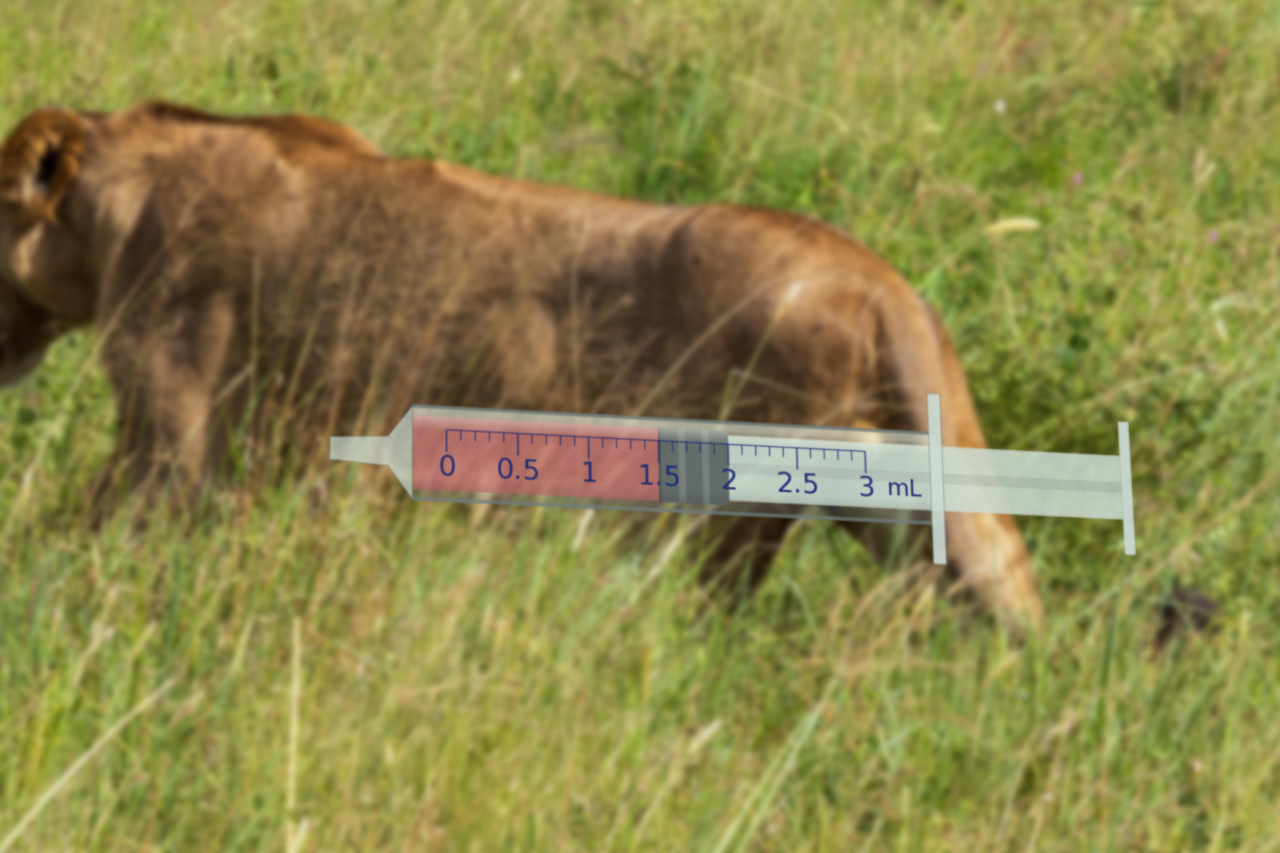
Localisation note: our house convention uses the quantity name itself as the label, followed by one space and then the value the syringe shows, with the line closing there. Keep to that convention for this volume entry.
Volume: 1.5 mL
